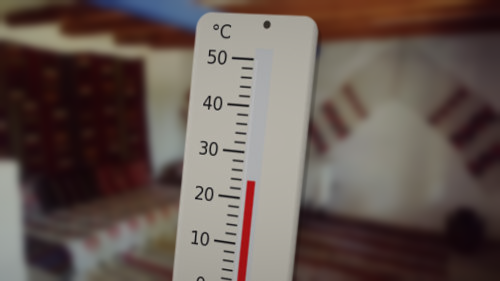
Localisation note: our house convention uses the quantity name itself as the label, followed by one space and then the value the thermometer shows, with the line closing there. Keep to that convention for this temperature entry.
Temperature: 24 °C
